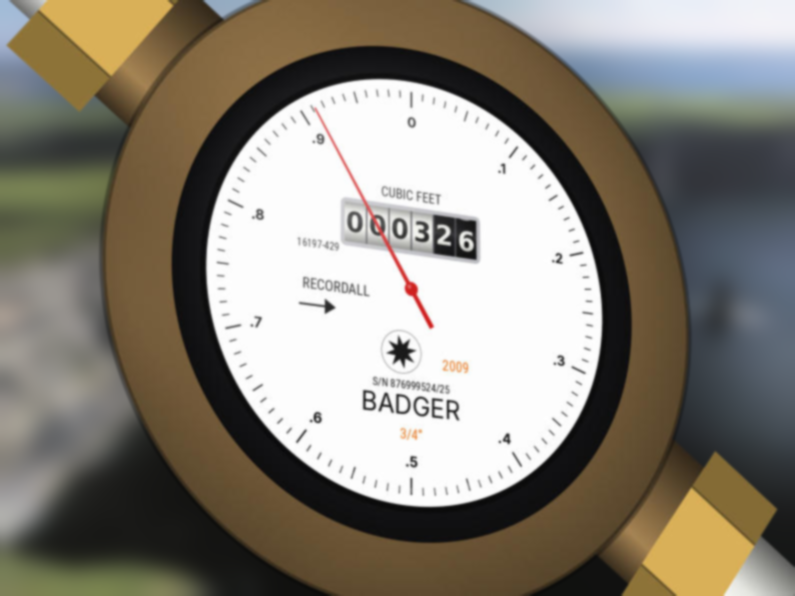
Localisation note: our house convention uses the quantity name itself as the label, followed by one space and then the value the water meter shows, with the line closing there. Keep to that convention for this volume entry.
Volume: 325.91 ft³
